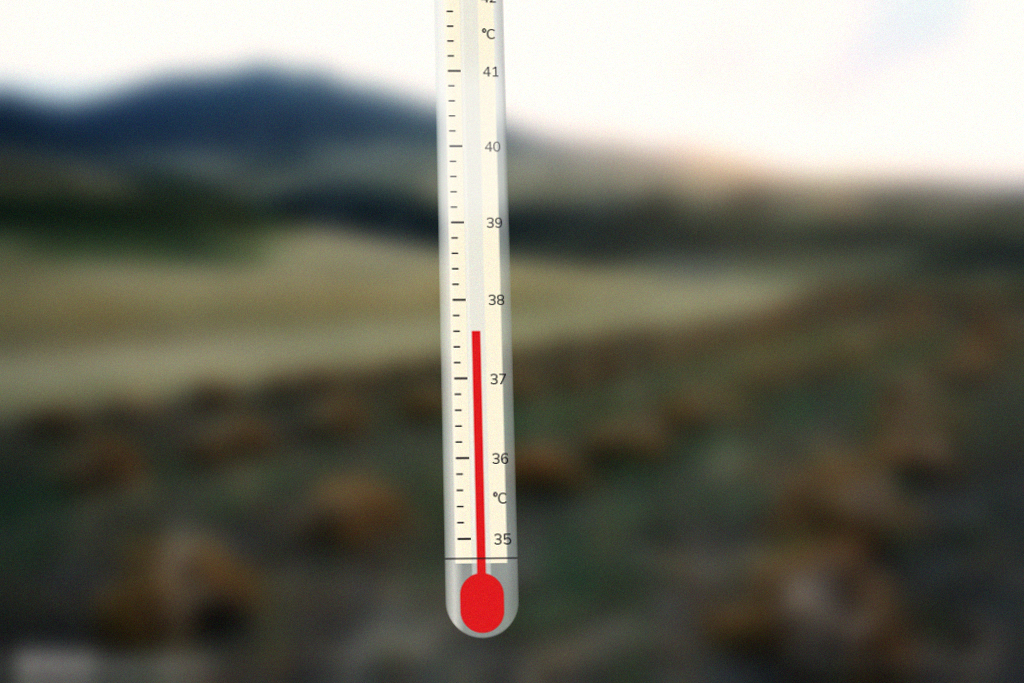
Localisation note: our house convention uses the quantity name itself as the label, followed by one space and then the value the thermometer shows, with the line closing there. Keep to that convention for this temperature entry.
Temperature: 37.6 °C
